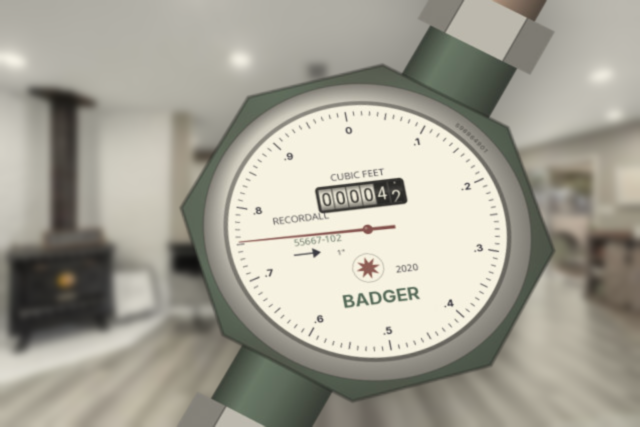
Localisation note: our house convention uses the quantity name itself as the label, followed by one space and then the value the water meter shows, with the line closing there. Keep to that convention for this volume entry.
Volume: 41.75 ft³
